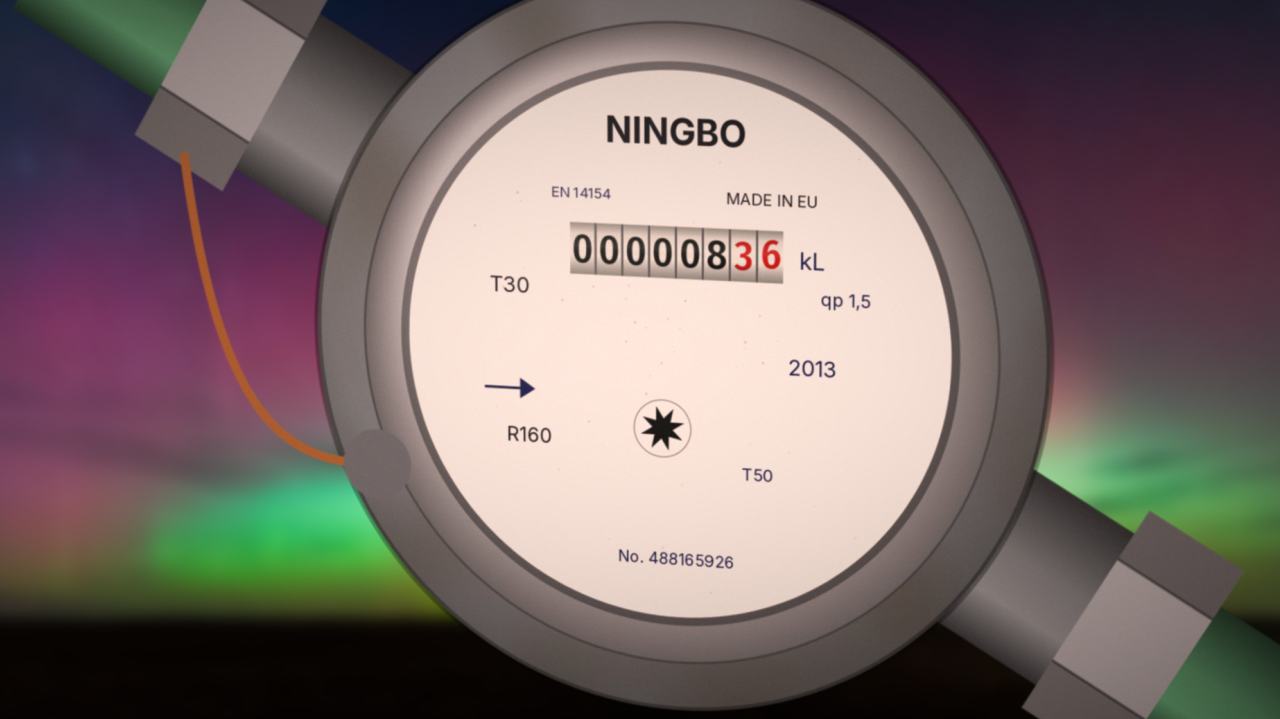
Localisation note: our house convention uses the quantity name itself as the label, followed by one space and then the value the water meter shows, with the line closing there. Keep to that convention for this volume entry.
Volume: 8.36 kL
